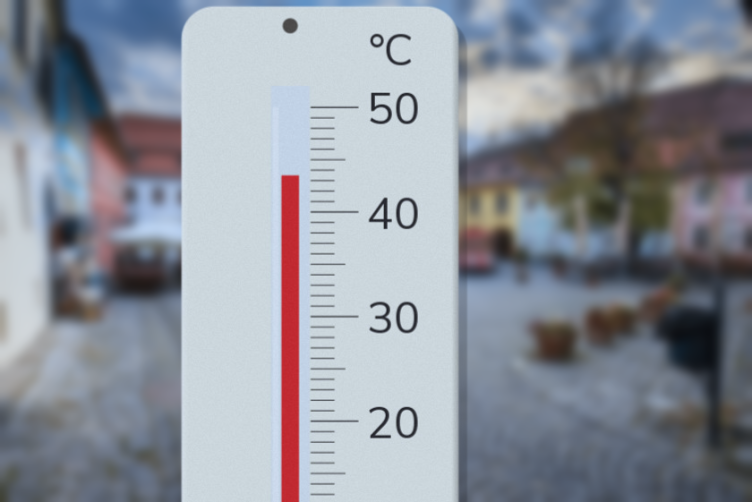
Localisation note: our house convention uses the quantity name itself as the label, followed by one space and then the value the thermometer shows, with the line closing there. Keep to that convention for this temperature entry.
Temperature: 43.5 °C
